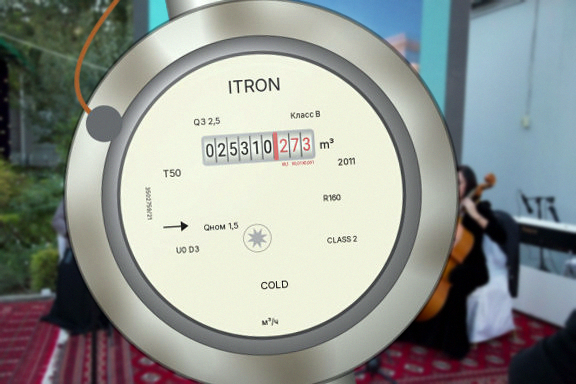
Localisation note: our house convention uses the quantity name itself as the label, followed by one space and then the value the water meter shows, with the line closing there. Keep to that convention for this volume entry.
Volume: 25310.273 m³
